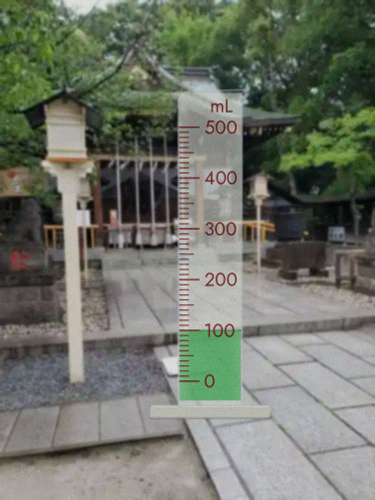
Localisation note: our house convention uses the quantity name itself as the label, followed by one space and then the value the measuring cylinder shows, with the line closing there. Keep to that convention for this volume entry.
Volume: 100 mL
